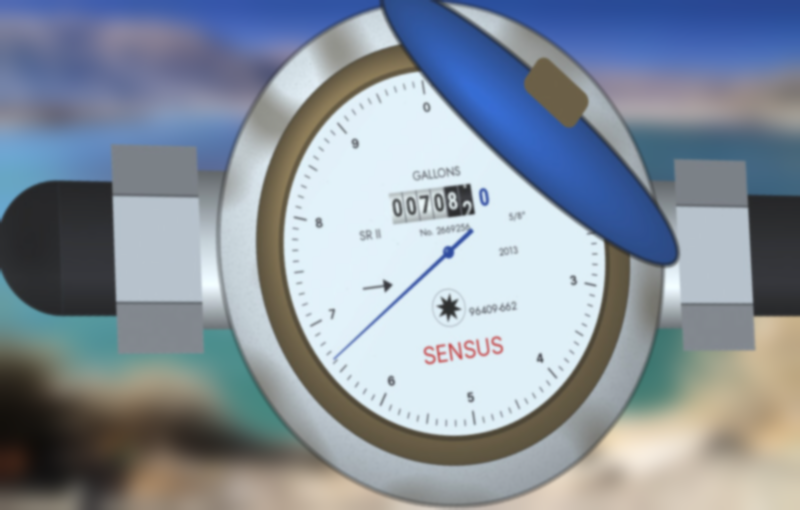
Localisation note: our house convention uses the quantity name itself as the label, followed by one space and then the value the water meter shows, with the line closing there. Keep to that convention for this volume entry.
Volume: 70816.6 gal
